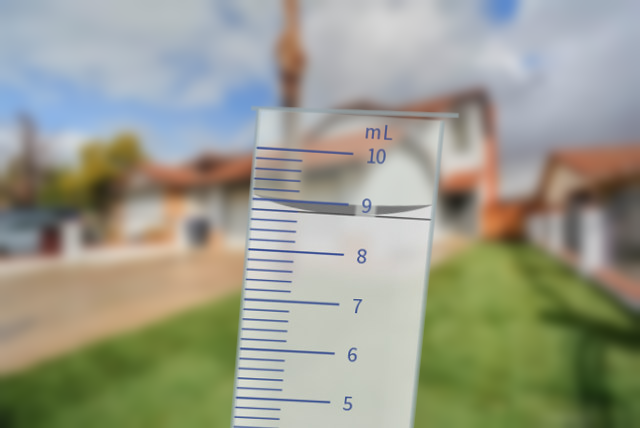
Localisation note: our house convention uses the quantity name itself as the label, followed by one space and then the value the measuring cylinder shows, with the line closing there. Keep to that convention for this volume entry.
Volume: 8.8 mL
